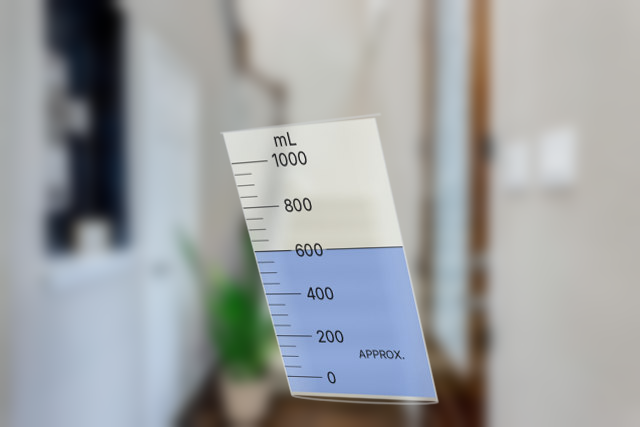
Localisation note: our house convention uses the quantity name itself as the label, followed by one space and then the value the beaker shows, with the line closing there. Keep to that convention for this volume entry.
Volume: 600 mL
